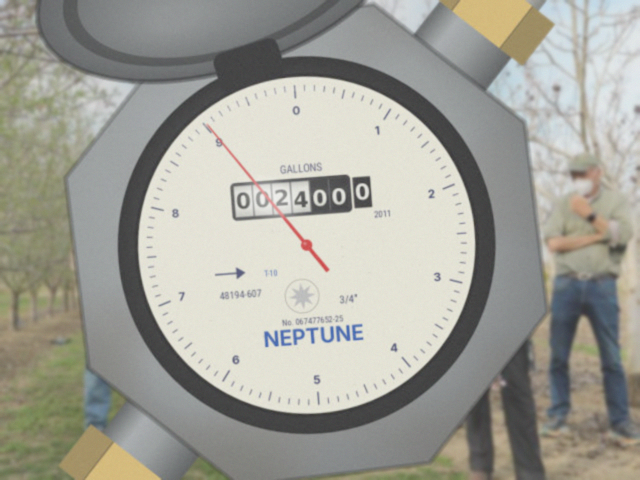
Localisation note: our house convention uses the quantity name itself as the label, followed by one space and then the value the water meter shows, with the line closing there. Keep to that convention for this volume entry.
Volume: 23999.0 gal
